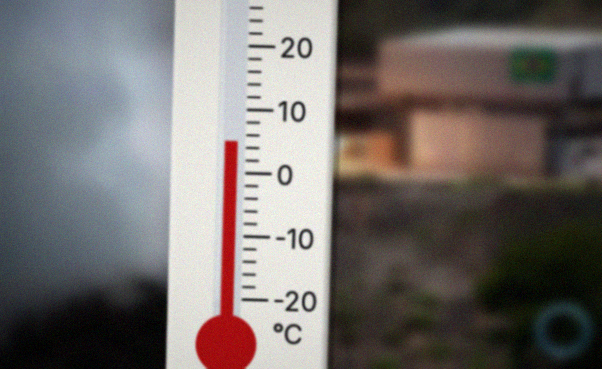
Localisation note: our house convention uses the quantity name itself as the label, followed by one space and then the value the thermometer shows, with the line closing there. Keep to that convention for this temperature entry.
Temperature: 5 °C
